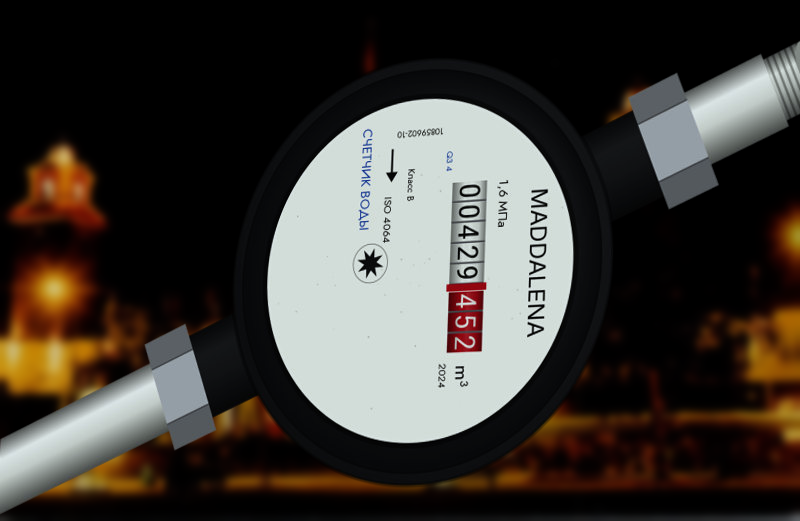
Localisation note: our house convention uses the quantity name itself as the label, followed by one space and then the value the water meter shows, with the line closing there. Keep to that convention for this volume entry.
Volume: 429.452 m³
